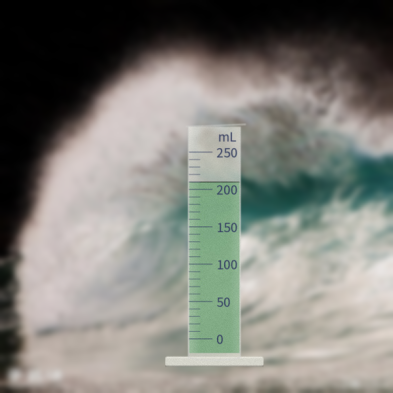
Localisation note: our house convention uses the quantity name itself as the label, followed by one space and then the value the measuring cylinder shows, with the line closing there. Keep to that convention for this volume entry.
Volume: 210 mL
